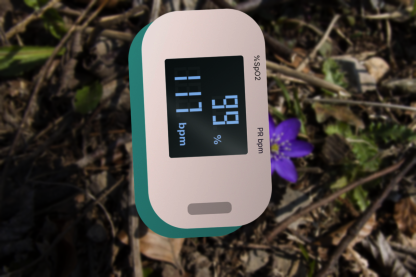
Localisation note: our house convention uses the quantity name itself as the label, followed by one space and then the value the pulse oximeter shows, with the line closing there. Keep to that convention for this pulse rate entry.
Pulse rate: 117 bpm
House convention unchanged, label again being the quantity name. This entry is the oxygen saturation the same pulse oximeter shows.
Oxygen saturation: 99 %
